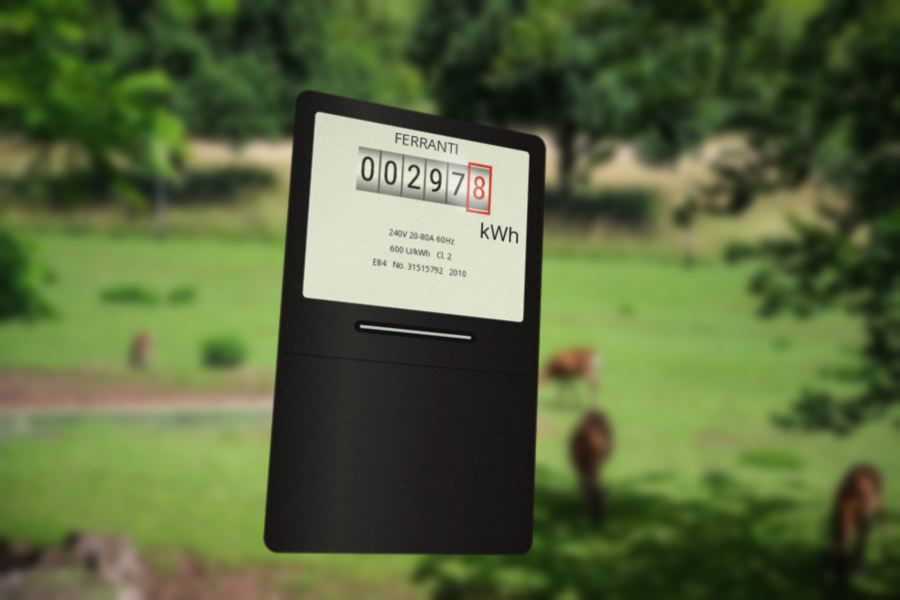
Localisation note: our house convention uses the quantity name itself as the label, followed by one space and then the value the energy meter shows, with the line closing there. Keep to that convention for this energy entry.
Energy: 297.8 kWh
